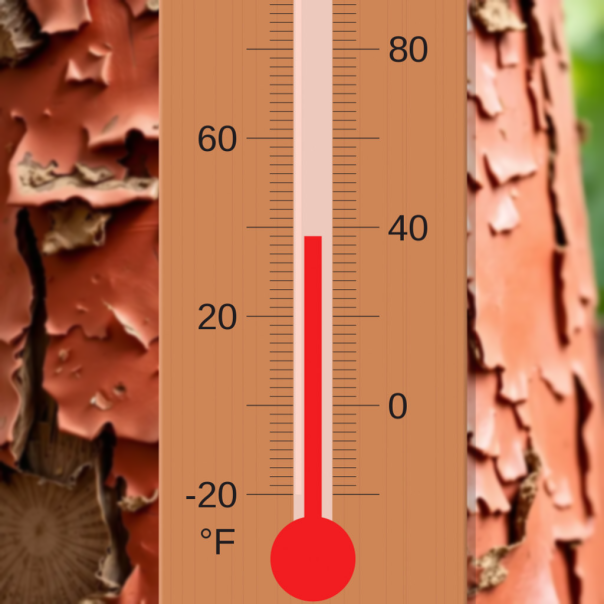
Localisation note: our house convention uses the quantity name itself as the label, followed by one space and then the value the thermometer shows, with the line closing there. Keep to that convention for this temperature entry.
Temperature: 38 °F
